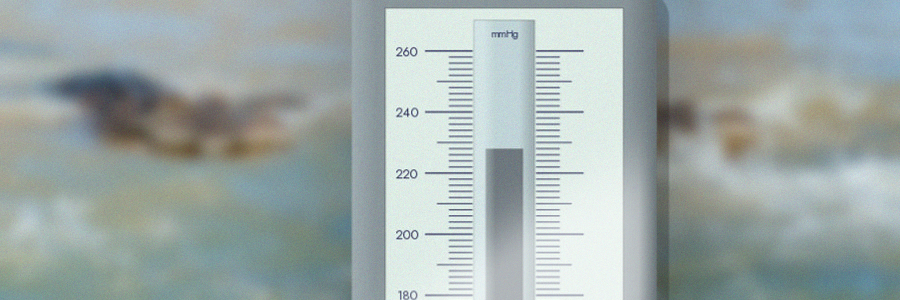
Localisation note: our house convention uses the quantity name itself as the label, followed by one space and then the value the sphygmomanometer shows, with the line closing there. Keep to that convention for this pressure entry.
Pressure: 228 mmHg
